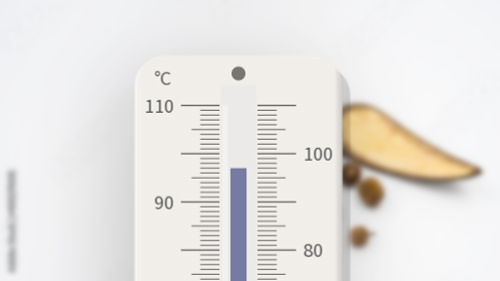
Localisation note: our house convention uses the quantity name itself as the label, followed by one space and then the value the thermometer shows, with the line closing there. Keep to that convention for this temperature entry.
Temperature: 97 °C
